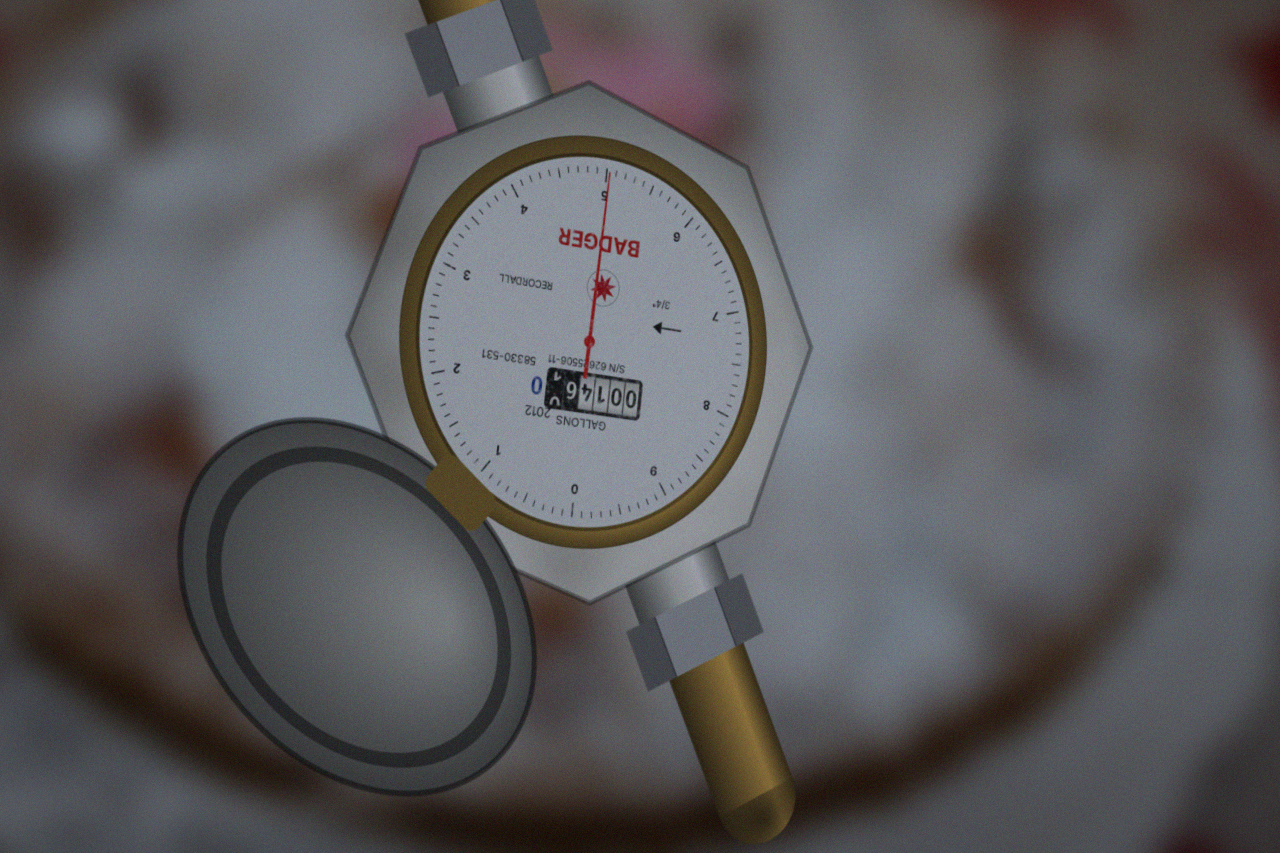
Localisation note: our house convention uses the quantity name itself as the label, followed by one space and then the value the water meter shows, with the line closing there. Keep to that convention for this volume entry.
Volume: 14605.0 gal
